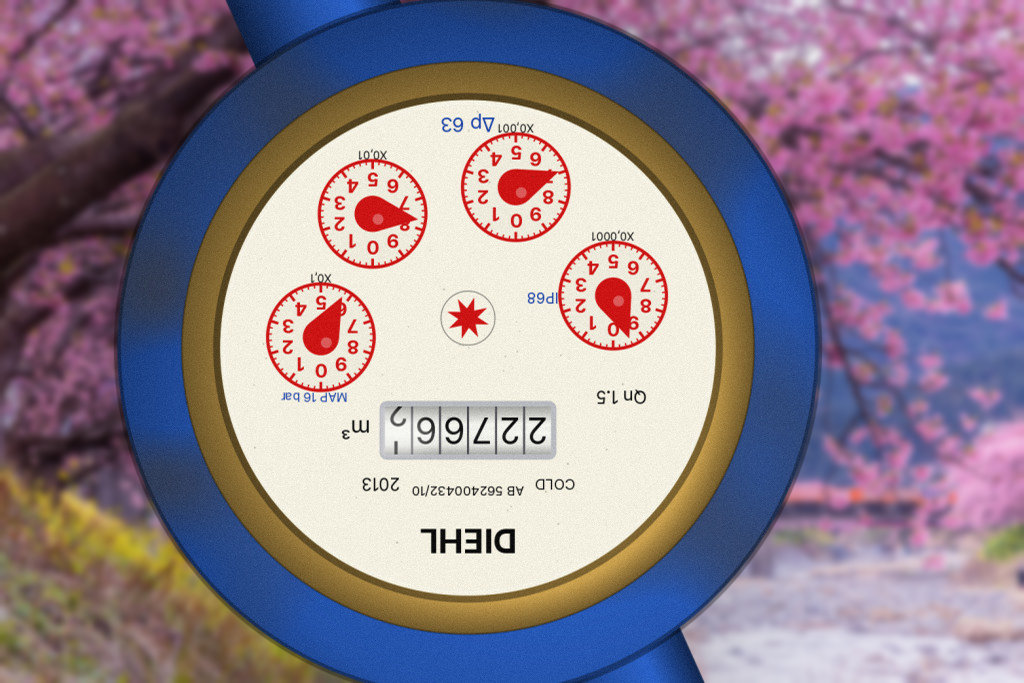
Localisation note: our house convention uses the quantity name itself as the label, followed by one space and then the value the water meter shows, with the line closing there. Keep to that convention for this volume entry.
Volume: 227661.5769 m³
